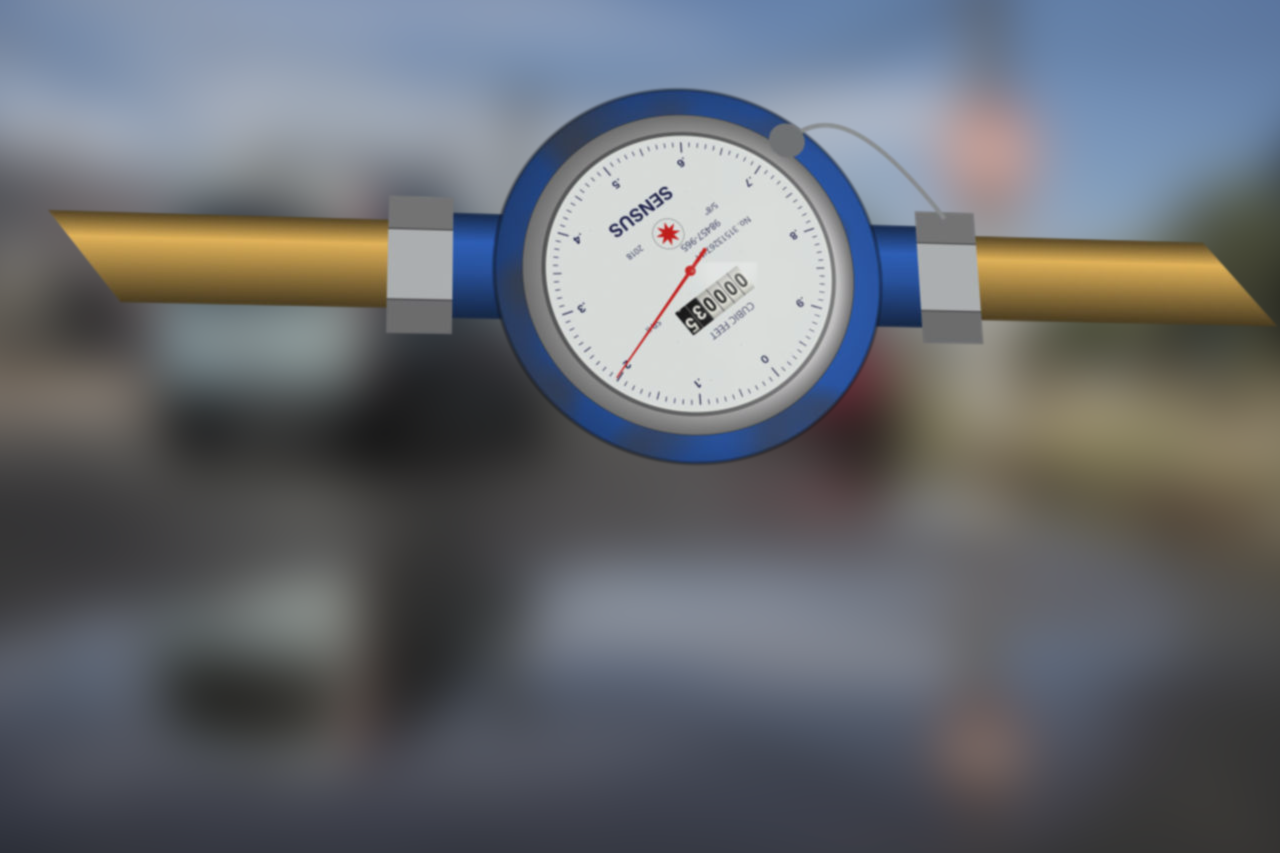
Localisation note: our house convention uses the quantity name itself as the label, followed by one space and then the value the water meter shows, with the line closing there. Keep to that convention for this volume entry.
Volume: 35.20 ft³
